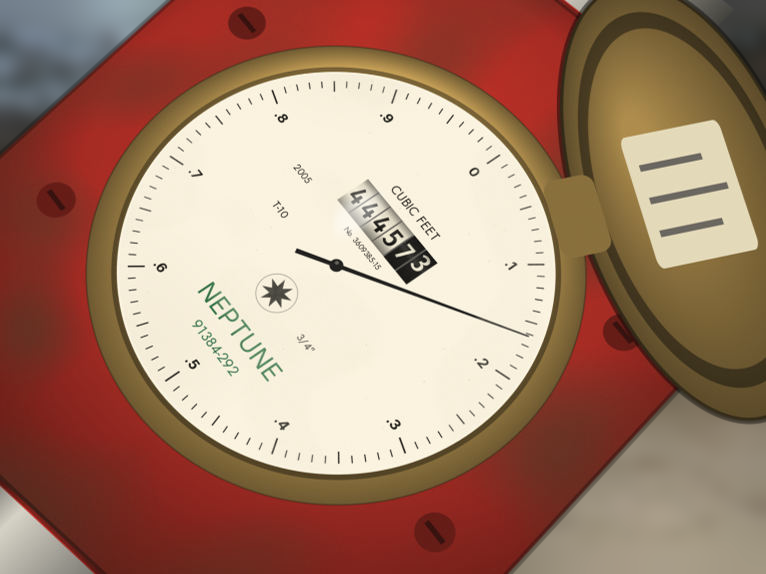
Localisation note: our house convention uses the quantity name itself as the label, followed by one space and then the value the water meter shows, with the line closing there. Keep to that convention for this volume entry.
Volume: 444573.16 ft³
